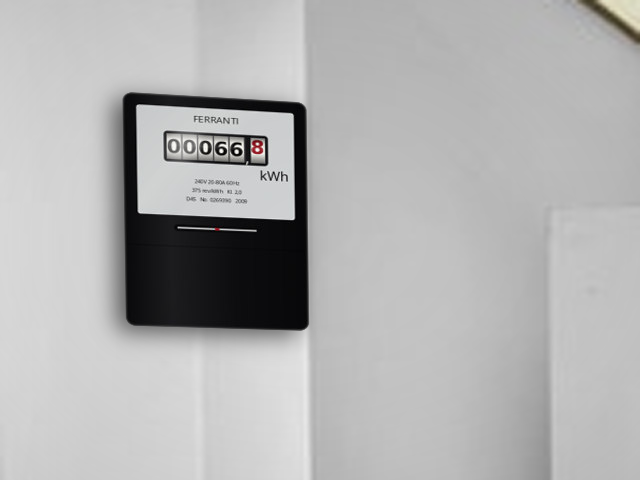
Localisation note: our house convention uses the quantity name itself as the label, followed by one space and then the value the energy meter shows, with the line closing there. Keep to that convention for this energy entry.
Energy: 66.8 kWh
